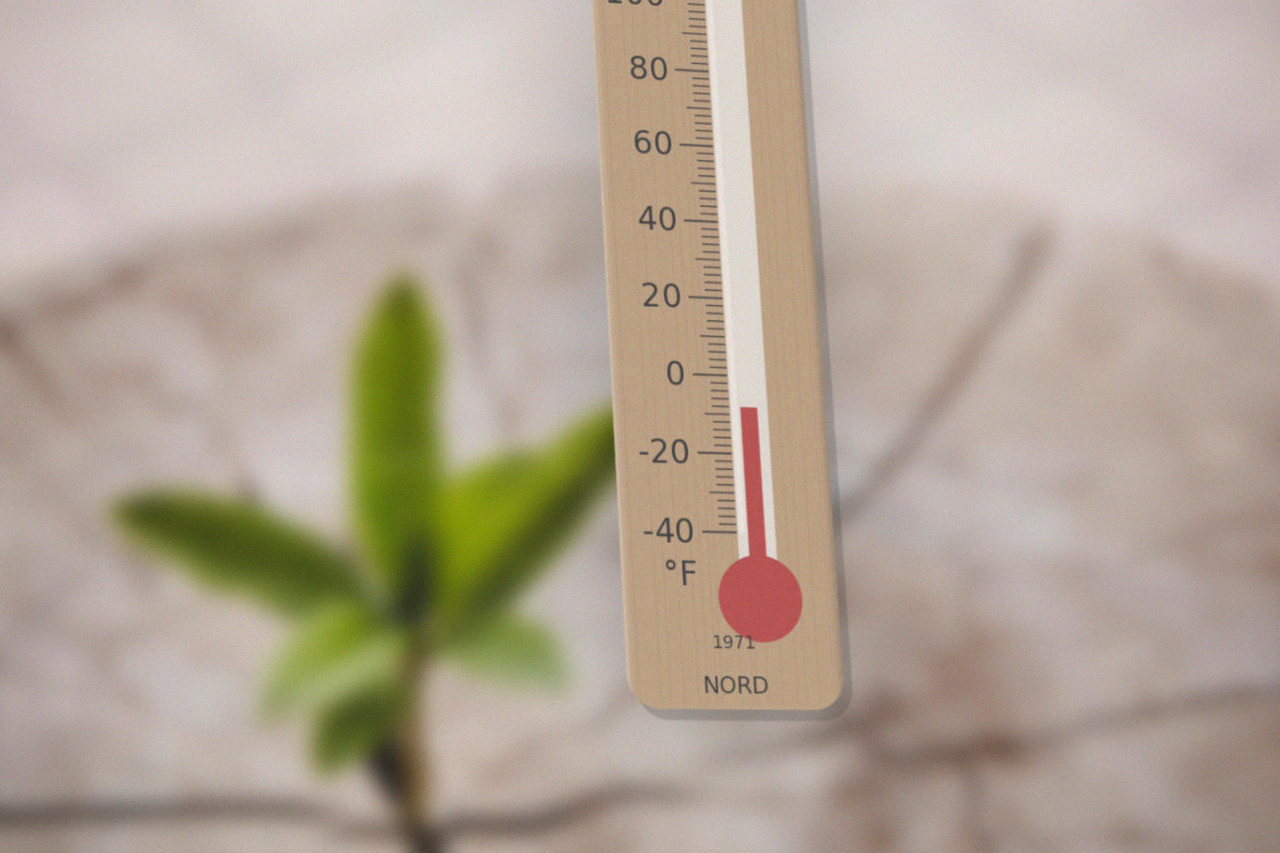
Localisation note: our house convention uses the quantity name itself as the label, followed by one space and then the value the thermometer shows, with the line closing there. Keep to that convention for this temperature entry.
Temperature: -8 °F
